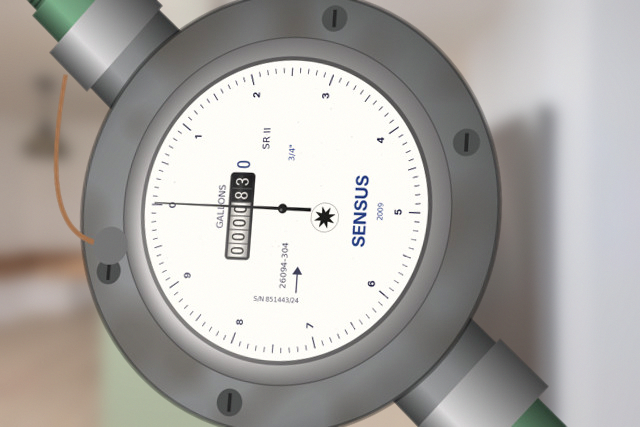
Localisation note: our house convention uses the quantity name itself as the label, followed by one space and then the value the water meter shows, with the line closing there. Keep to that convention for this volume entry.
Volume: 830.0 gal
